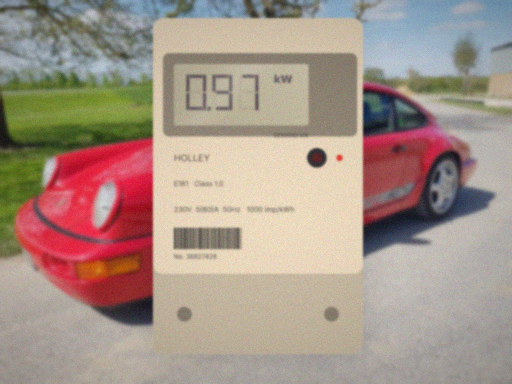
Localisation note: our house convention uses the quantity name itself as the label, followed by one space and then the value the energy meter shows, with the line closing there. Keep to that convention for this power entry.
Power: 0.97 kW
